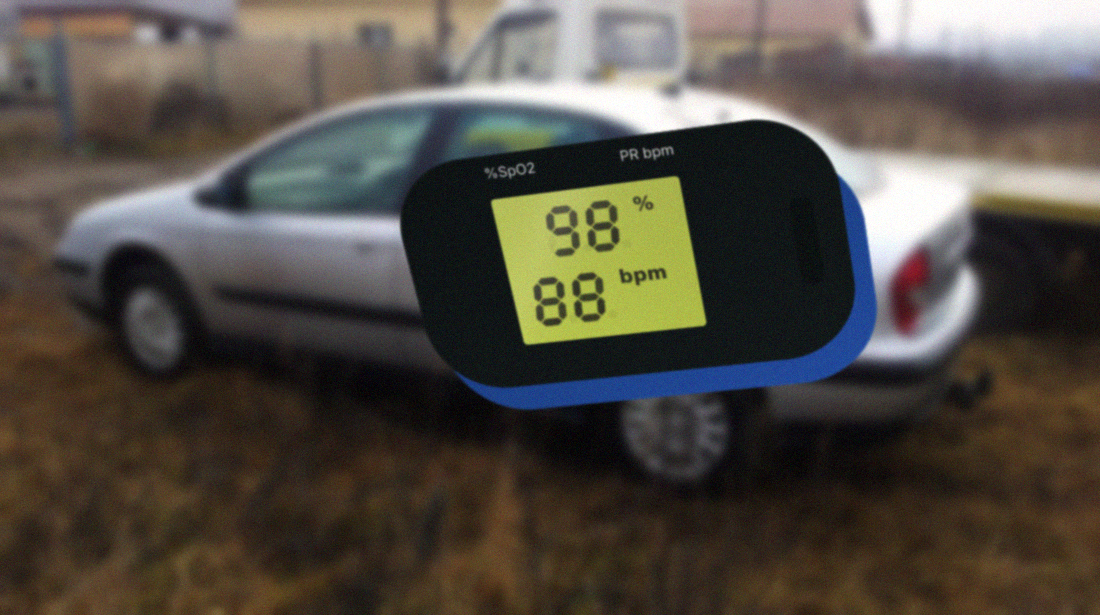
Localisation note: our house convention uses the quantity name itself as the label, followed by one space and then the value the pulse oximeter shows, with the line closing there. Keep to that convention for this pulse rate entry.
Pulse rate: 88 bpm
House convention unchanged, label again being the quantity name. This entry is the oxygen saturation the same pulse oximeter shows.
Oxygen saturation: 98 %
